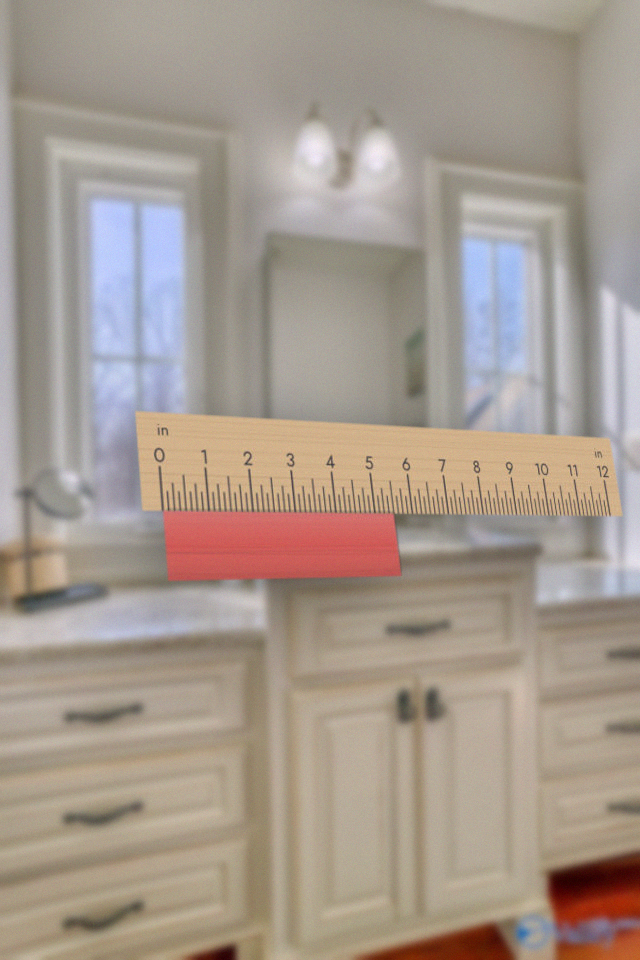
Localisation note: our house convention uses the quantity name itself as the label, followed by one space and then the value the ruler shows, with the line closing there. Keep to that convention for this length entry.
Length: 5.5 in
